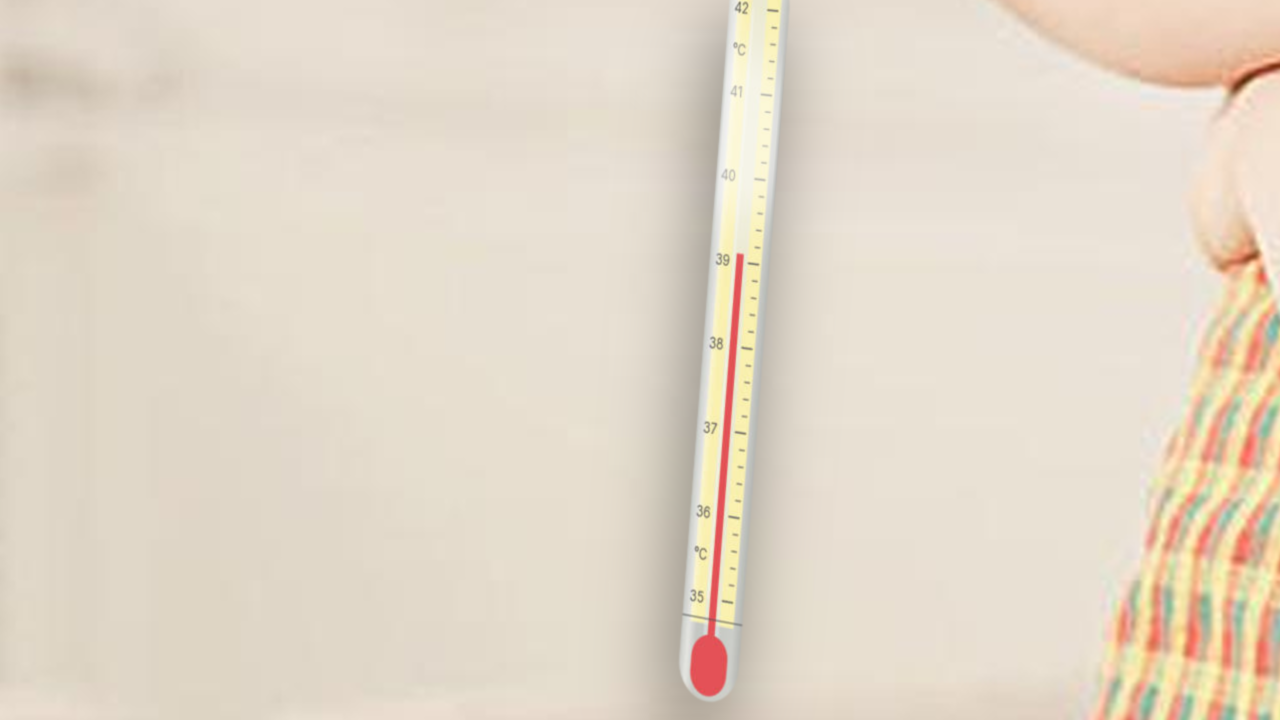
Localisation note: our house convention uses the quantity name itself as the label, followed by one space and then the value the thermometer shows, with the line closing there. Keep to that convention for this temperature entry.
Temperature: 39.1 °C
